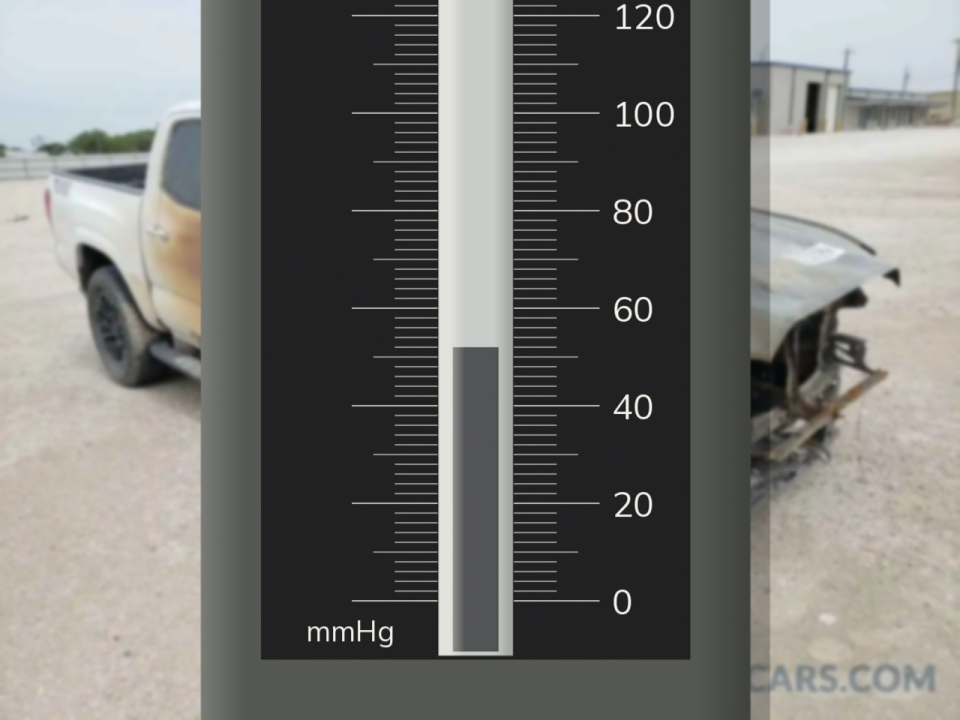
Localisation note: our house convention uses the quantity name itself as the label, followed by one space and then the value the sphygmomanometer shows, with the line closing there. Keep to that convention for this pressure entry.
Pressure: 52 mmHg
